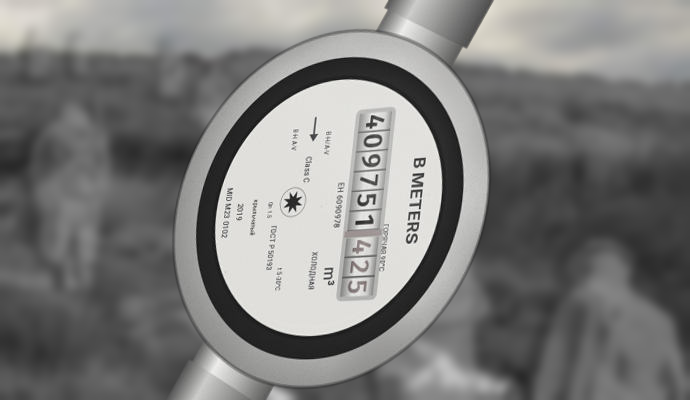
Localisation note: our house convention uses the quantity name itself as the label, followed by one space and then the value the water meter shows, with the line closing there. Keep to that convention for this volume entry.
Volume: 409751.425 m³
